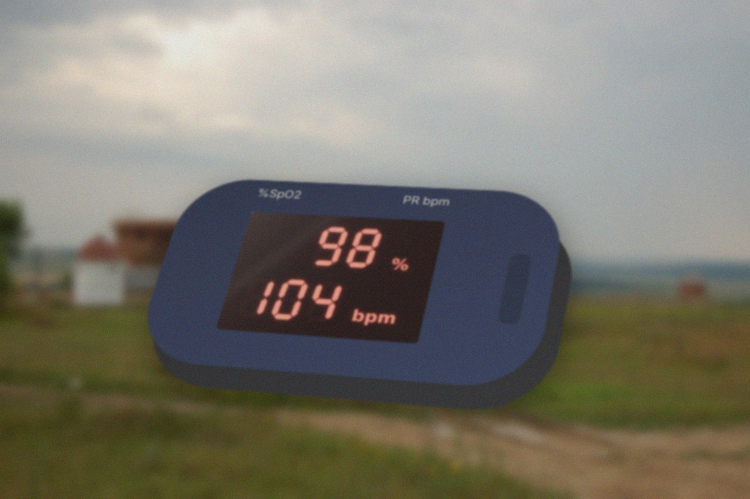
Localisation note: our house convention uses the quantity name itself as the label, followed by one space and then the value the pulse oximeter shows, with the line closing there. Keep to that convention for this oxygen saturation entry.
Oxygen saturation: 98 %
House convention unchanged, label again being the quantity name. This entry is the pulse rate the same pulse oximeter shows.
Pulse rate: 104 bpm
